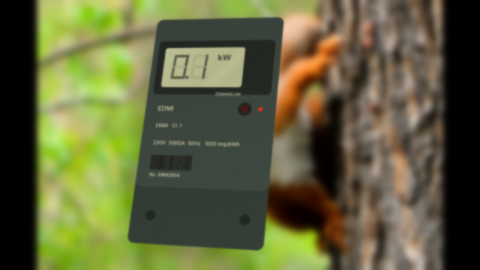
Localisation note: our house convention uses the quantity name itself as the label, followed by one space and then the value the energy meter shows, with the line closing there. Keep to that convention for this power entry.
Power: 0.1 kW
